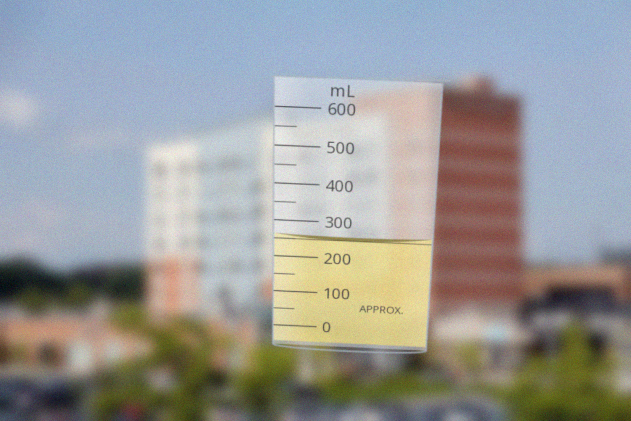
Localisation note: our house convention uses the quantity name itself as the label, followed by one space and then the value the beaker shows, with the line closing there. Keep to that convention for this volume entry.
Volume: 250 mL
